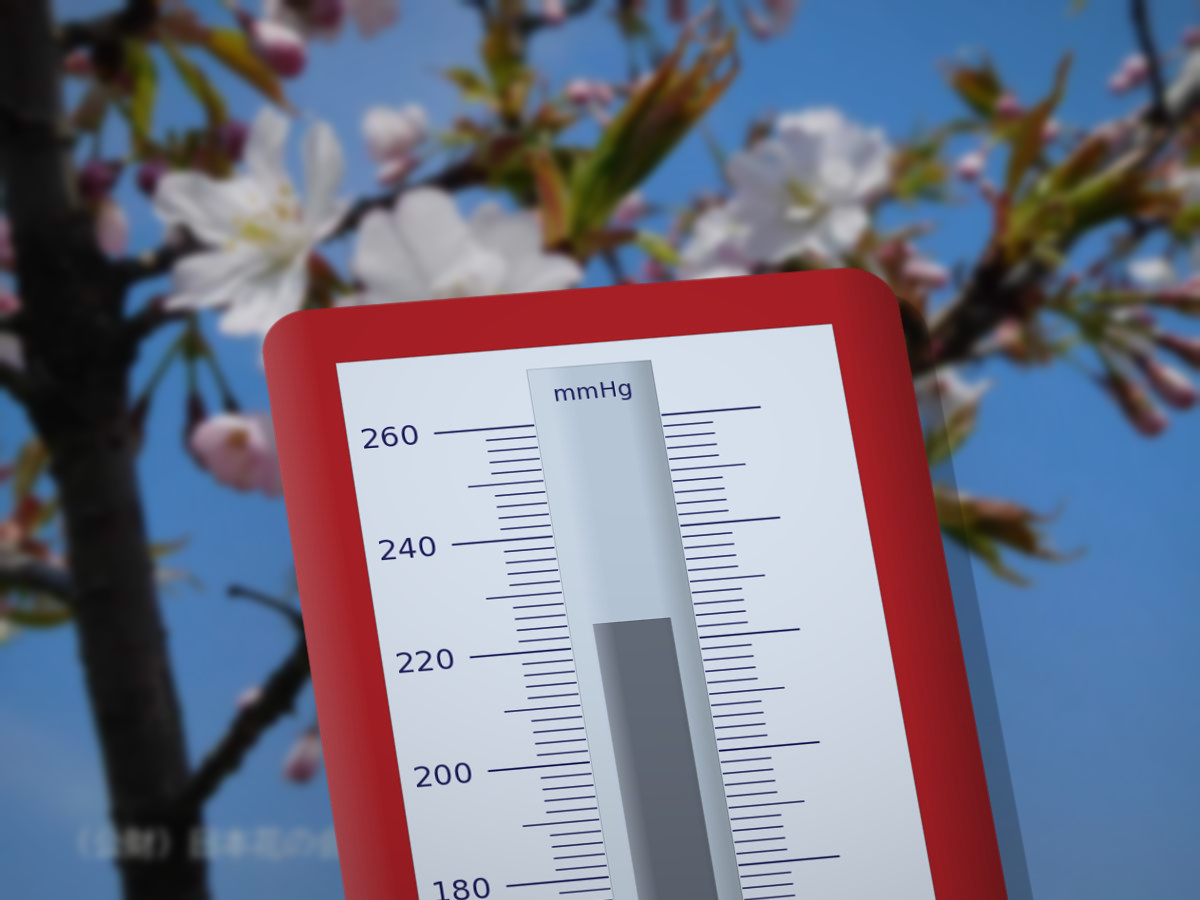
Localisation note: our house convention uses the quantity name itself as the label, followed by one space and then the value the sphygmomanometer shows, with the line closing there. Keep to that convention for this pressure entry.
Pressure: 224 mmHg
